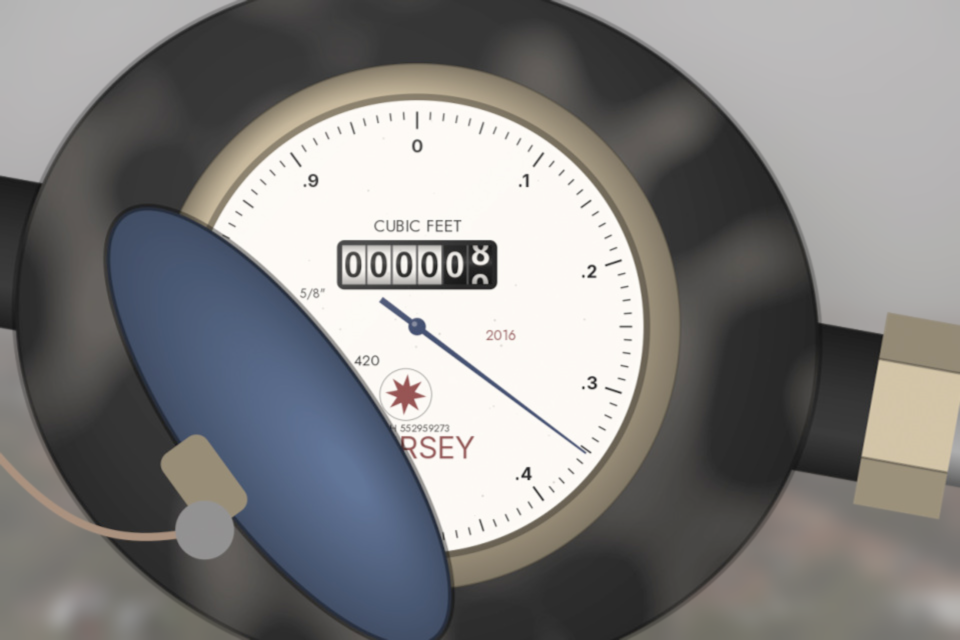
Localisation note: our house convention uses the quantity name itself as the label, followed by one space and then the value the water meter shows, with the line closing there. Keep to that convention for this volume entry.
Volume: 8.35 ft³
